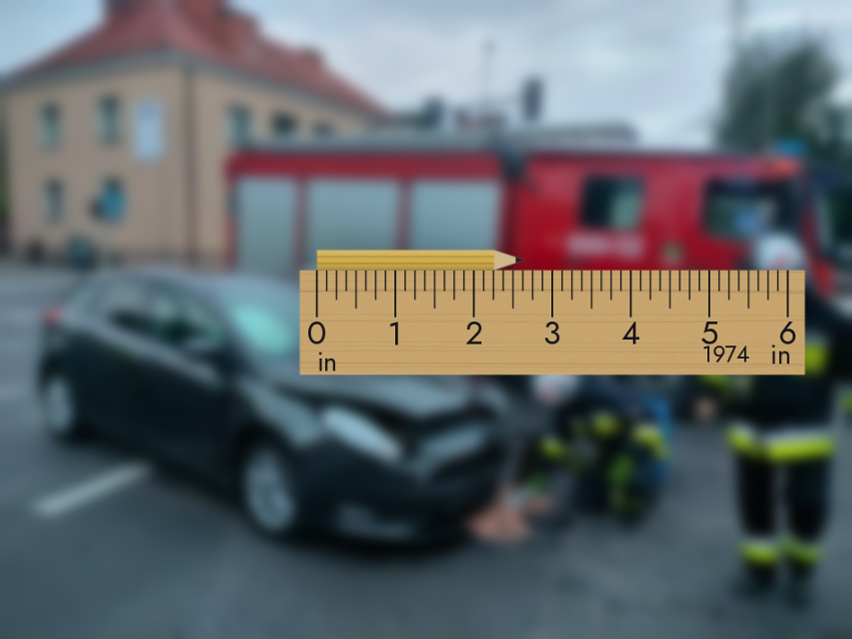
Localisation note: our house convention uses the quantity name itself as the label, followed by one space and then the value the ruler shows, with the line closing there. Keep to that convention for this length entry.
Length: 2.625 in
